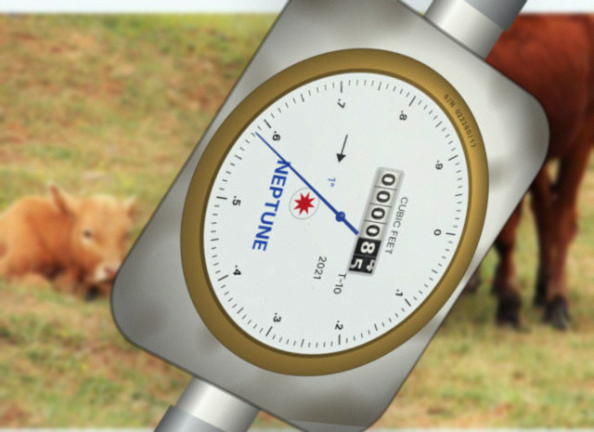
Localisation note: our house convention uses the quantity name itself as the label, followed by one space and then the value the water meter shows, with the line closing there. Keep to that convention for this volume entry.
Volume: 84.58 ft³
